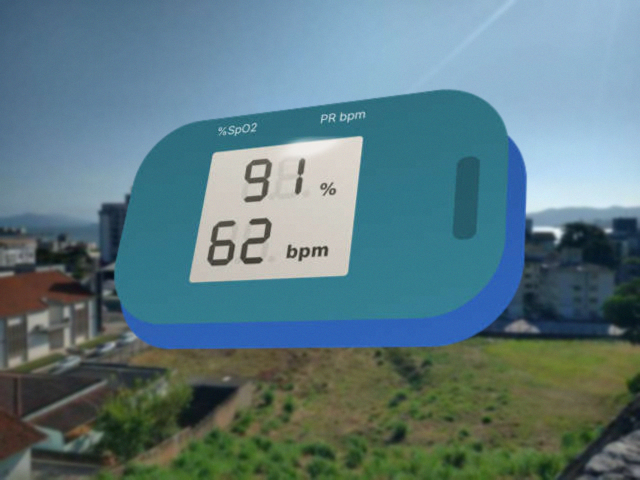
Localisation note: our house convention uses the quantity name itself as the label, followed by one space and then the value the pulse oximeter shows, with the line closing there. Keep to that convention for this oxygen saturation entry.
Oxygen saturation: 91 %
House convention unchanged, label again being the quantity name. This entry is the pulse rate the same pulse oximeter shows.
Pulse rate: 62 bpm
